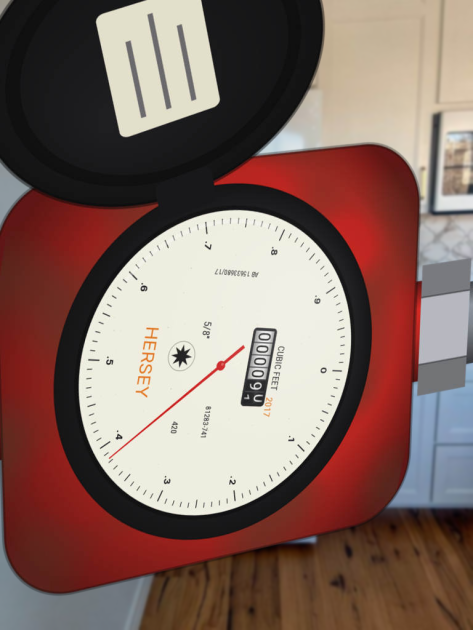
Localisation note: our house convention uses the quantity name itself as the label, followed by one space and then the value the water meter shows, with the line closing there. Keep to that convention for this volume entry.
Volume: 90.38 ft³
